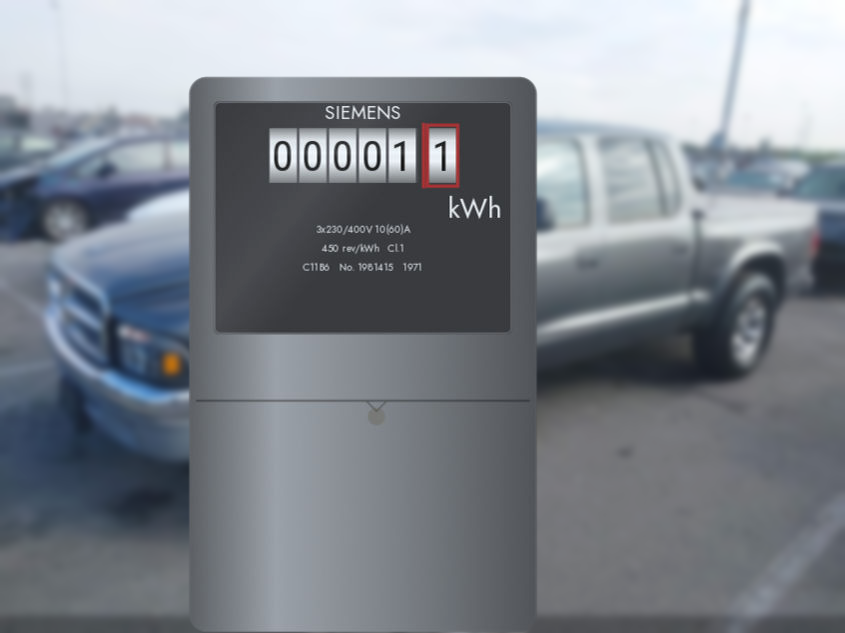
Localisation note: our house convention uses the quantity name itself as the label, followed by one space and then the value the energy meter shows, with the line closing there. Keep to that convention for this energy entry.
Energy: 1.1 kWh
